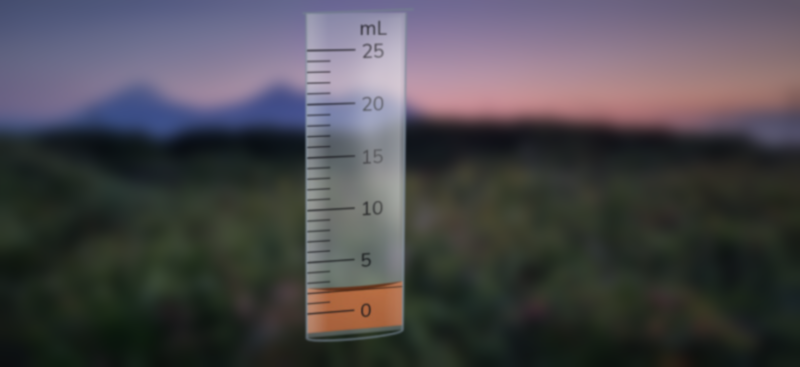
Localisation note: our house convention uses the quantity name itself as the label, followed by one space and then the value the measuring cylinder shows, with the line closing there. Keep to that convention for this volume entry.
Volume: 2 mL
